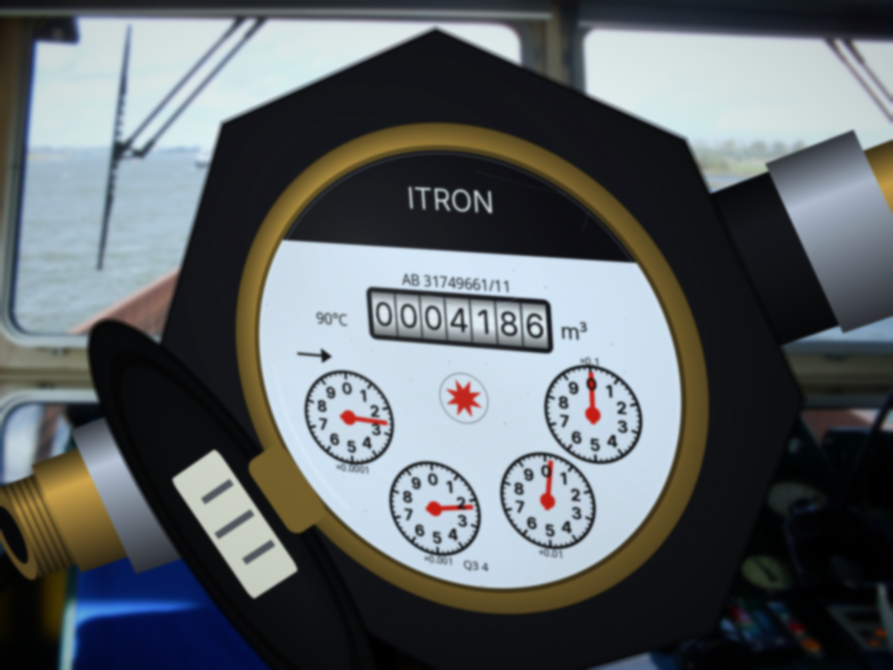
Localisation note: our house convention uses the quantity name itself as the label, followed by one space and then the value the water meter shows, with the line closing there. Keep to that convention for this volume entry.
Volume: 4186.0022 m³
